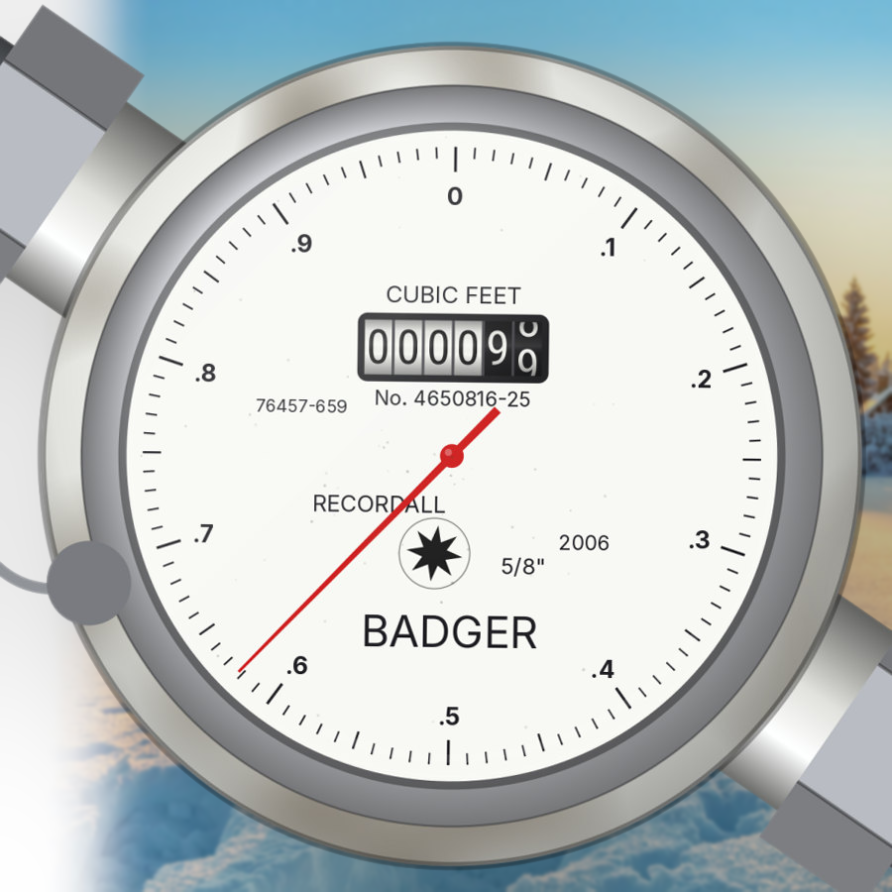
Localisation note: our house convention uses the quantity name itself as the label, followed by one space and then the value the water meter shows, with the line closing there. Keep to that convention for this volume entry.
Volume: 98.62 ft³
